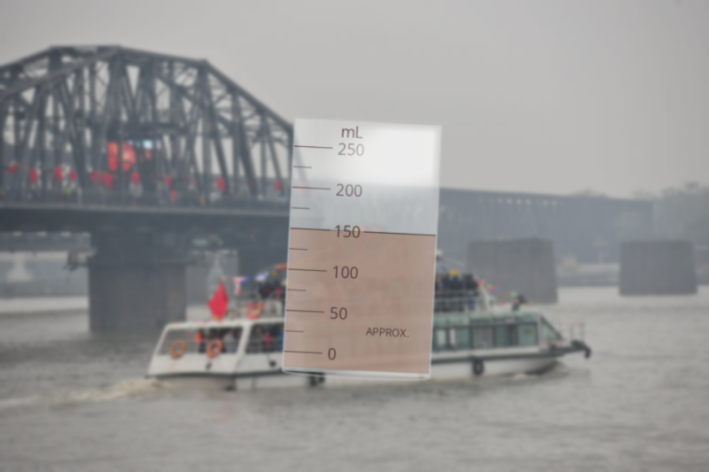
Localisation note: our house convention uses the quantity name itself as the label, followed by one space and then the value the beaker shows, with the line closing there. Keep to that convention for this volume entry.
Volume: 150 mL
